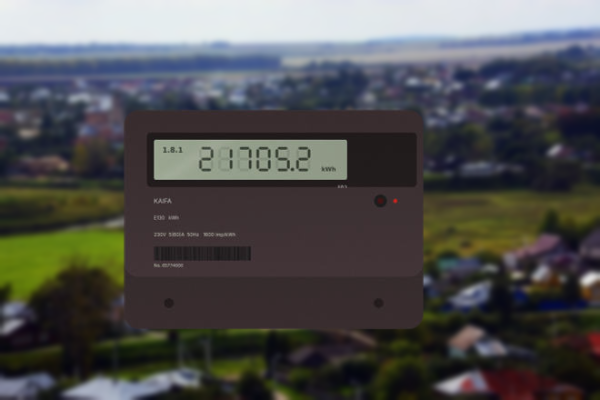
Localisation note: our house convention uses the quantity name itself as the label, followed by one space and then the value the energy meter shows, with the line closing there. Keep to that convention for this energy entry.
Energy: 21705.2 kWh
